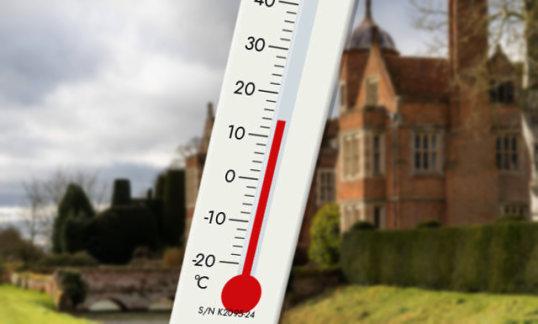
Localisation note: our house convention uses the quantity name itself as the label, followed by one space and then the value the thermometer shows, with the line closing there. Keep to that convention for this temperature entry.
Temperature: 14 °C
